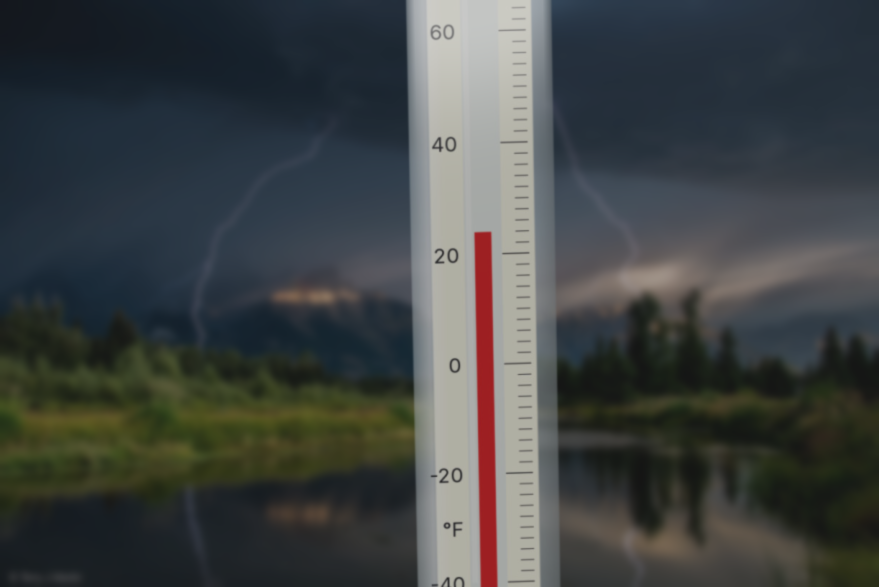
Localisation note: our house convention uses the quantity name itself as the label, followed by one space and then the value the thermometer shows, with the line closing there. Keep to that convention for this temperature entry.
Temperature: 24 °F
